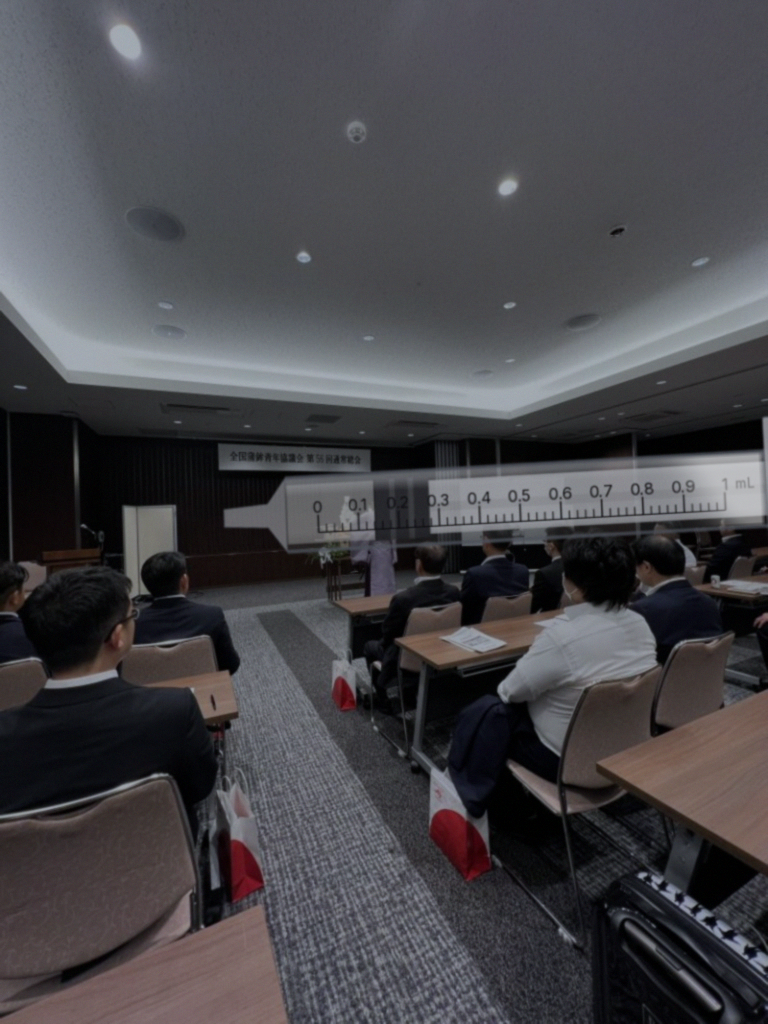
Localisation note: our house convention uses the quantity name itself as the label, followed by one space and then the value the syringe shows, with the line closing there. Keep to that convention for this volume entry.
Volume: 0.14 mL
